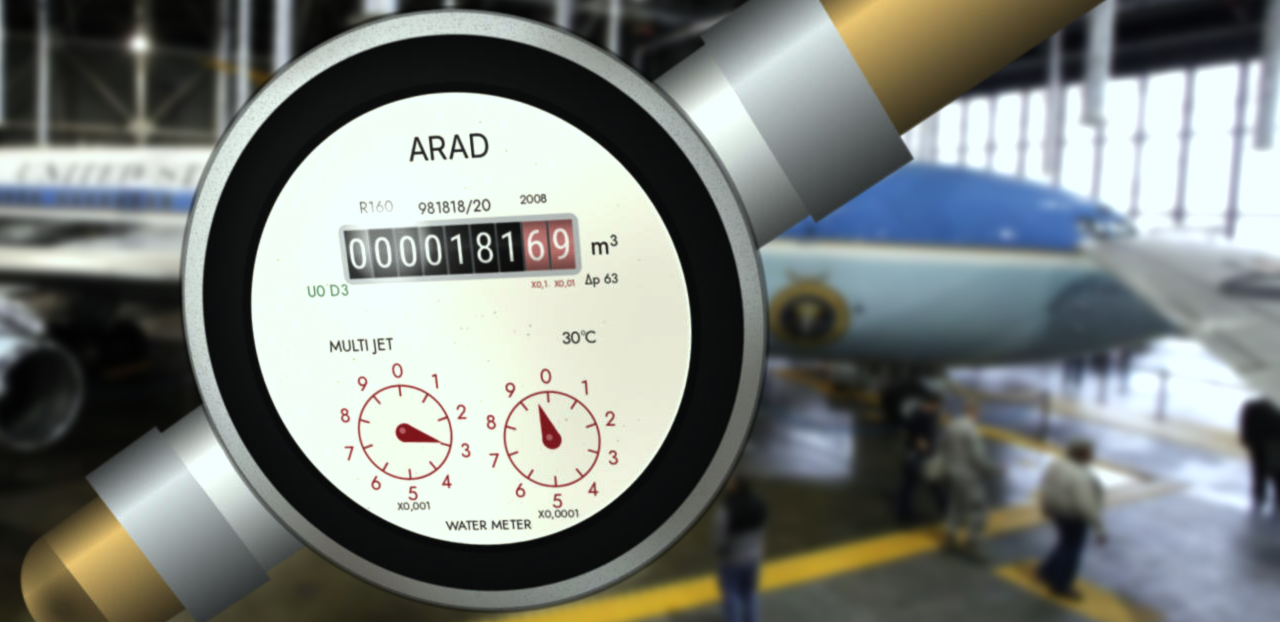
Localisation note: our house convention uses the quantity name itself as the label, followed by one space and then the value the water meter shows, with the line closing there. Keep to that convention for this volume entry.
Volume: 181.6929 m³
